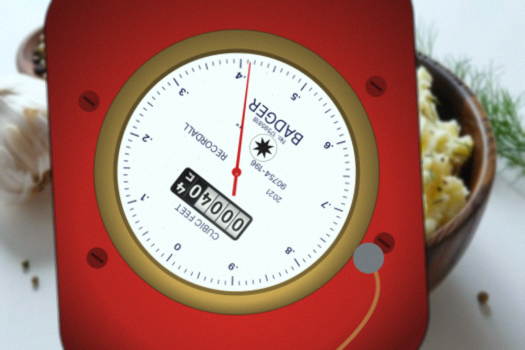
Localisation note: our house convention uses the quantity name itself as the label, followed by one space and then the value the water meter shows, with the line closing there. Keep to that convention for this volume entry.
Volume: 404.41 ft³
